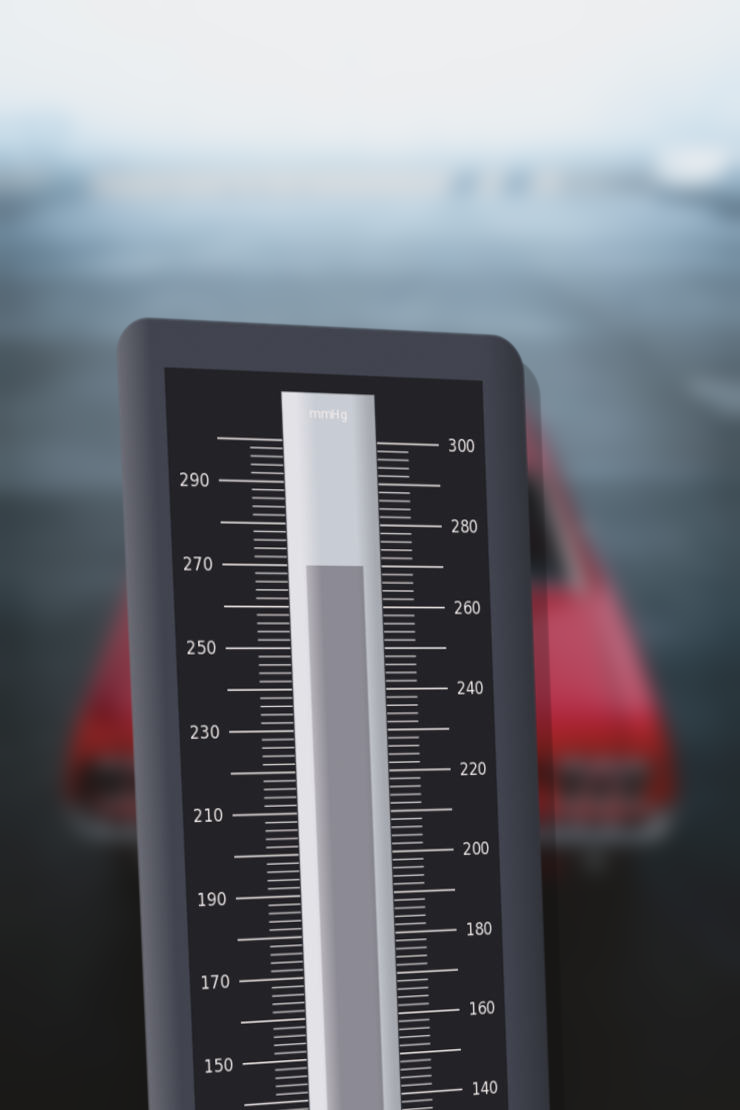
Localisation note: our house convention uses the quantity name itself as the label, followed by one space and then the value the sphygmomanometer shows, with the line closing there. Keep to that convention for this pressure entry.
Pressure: 270 mmHg
